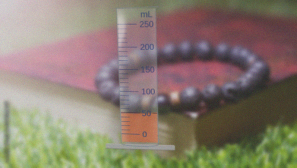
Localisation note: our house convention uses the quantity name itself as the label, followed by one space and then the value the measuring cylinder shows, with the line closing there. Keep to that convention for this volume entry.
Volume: 50 mL
